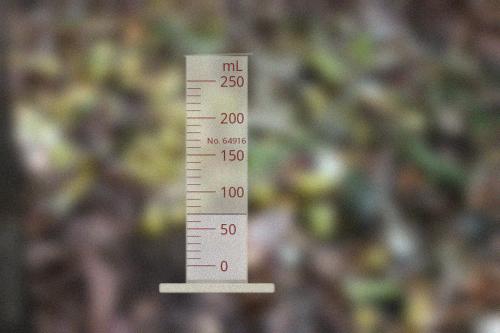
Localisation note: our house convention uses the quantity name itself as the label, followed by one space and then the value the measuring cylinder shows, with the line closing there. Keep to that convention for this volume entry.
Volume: 70 mL
